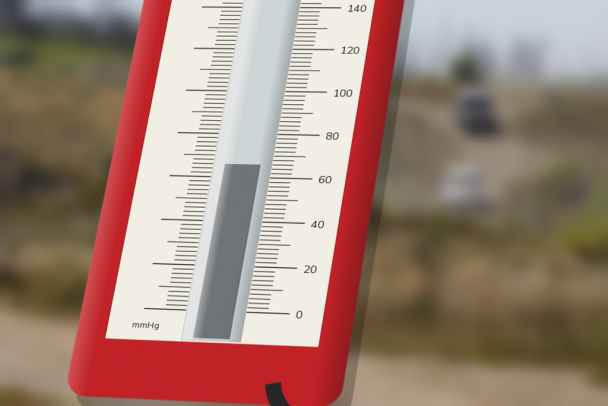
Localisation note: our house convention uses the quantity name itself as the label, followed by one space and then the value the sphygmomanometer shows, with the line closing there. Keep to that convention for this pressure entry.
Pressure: 66 mmHg
